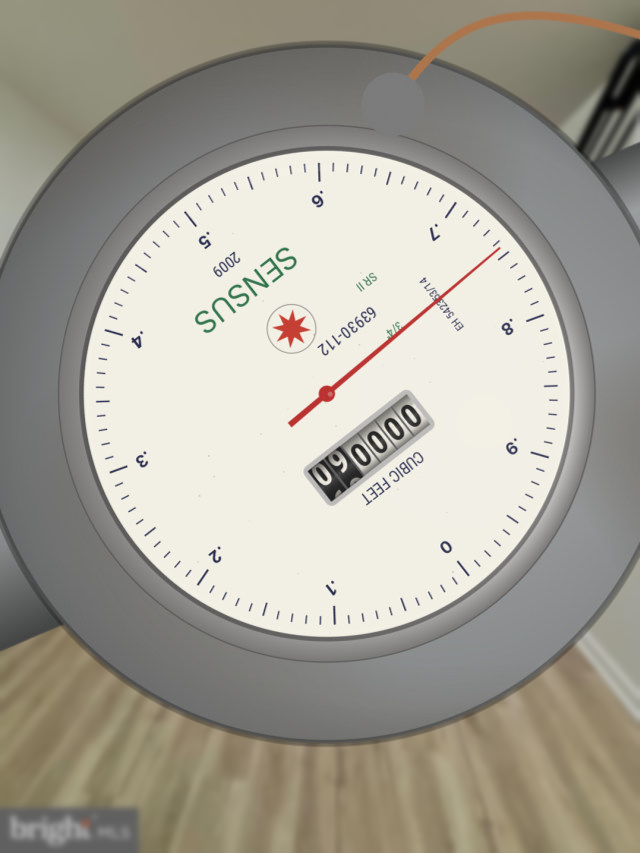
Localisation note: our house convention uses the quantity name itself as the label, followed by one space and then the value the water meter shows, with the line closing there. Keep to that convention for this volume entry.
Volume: 59.74 ft³
